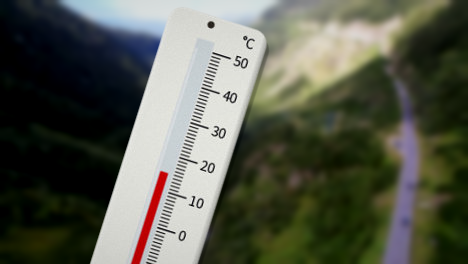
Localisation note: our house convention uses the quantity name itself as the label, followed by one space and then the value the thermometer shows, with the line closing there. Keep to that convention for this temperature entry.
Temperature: 15 °C
